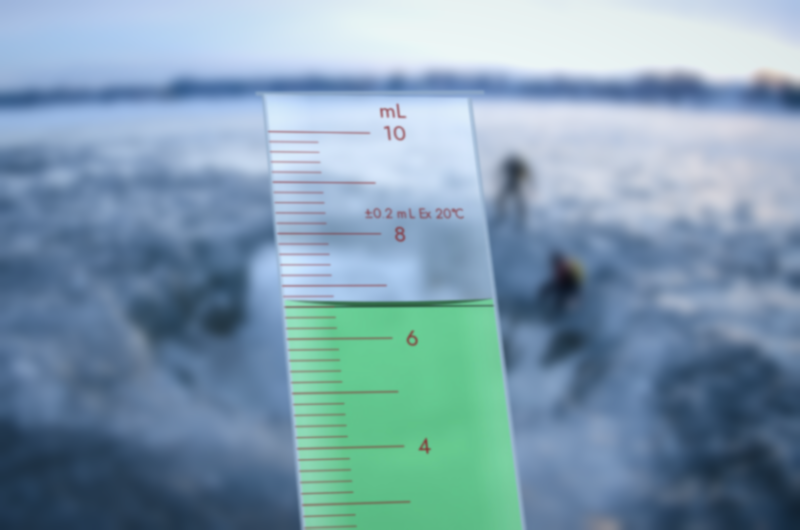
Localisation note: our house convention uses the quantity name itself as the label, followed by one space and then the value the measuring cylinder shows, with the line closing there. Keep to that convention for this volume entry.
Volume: 6.6 mL
